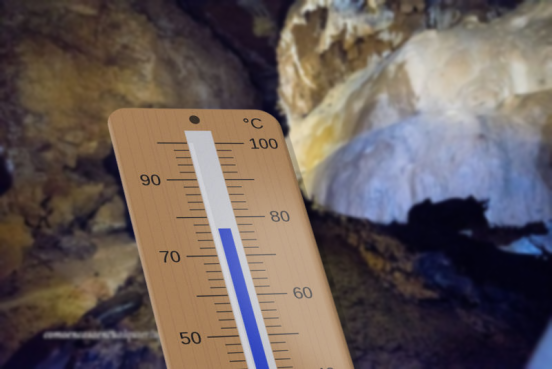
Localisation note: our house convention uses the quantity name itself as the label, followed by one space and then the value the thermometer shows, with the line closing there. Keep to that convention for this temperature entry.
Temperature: 77 °C
